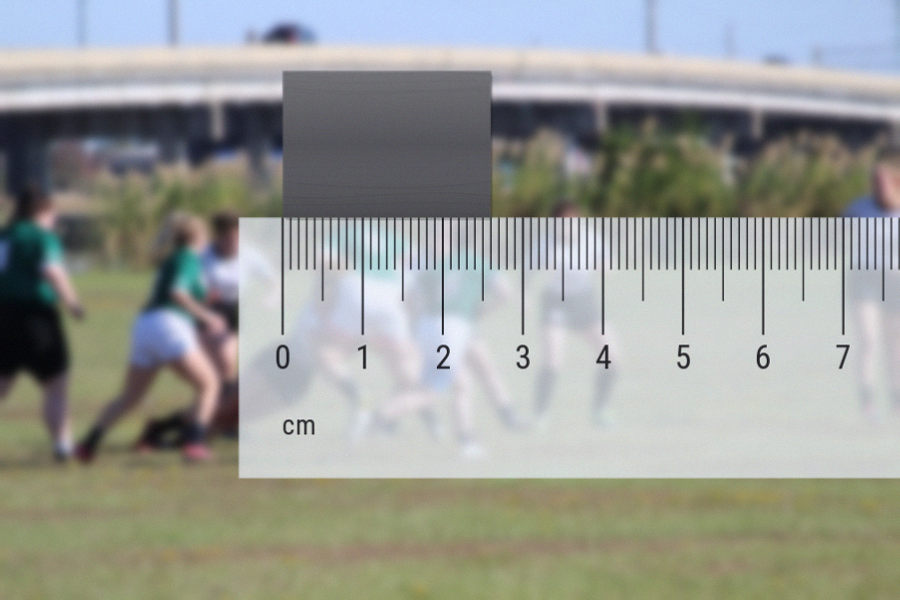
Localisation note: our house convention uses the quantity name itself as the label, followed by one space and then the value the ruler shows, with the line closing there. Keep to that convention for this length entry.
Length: 2.6 cm
